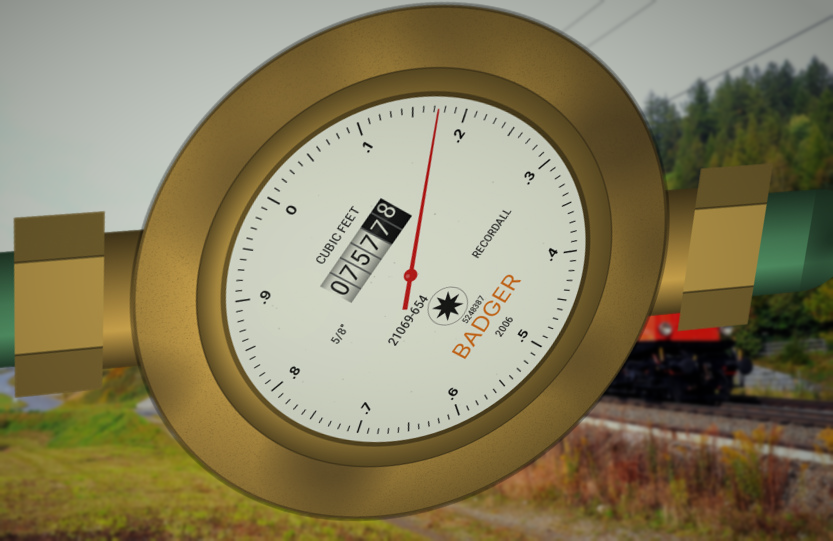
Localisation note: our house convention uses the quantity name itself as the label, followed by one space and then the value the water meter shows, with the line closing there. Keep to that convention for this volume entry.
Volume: 75778.17 ft³
